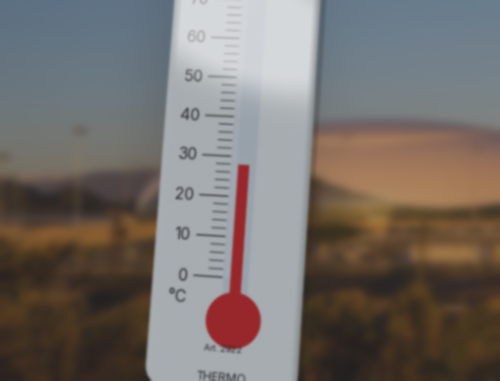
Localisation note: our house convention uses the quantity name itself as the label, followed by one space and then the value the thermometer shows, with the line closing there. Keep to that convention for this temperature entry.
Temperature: 28 °C
